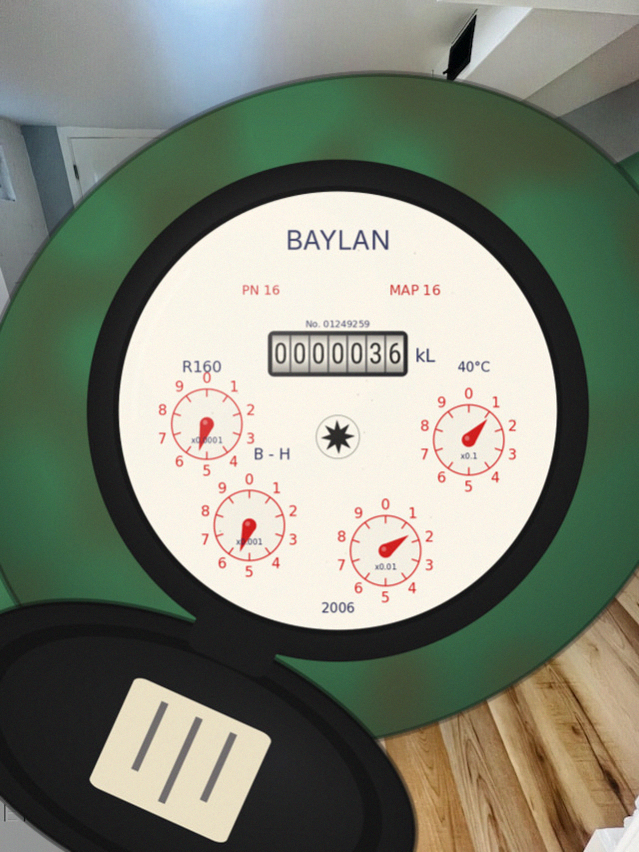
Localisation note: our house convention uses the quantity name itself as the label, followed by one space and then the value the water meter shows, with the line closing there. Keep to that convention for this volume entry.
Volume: 36.1155 kL
